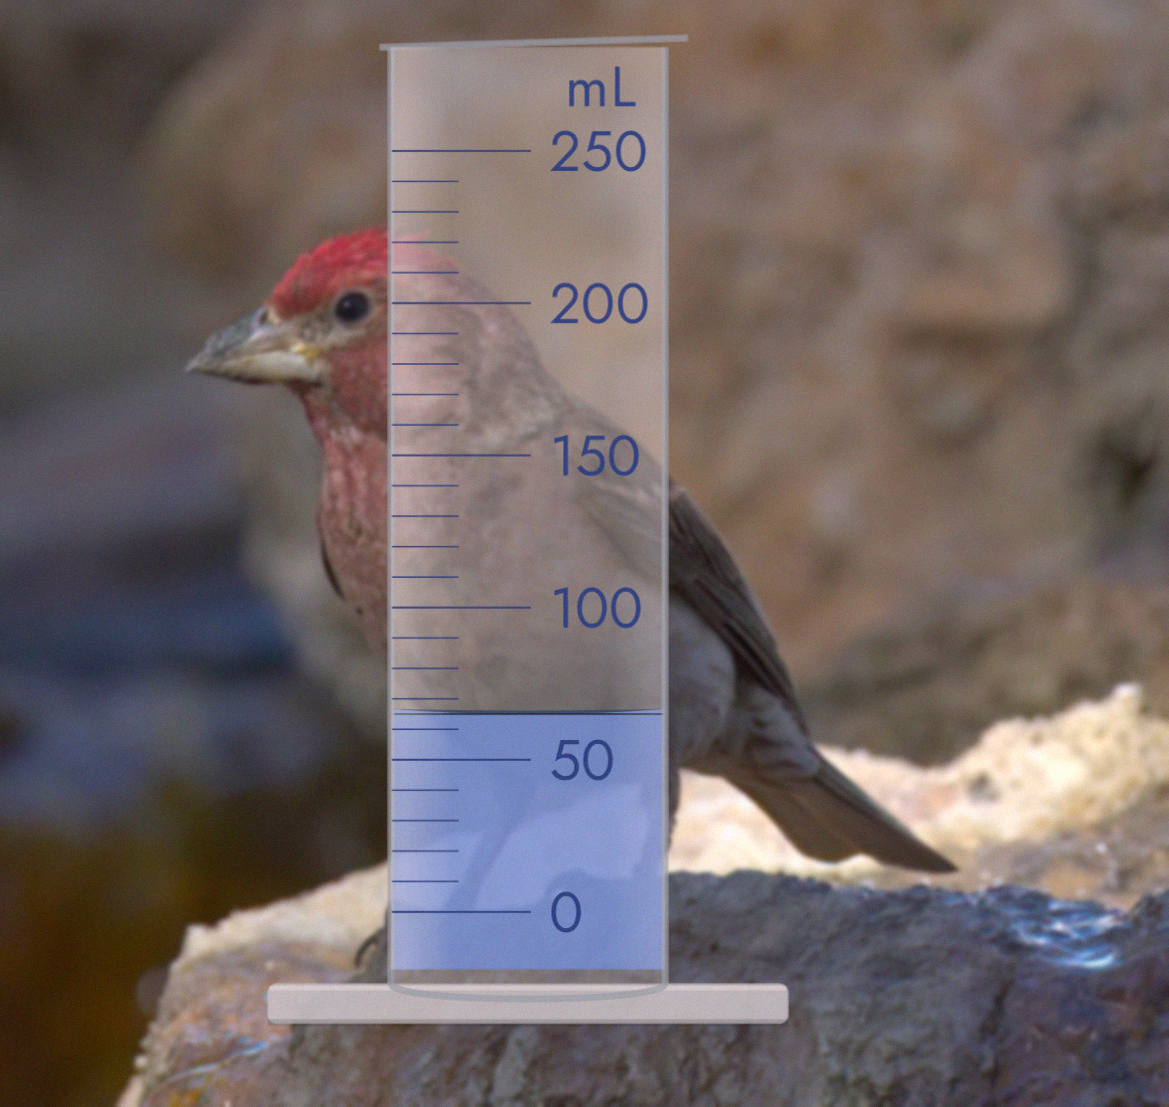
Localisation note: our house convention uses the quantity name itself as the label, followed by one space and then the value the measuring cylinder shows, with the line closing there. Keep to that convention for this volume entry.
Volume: 65 mL
